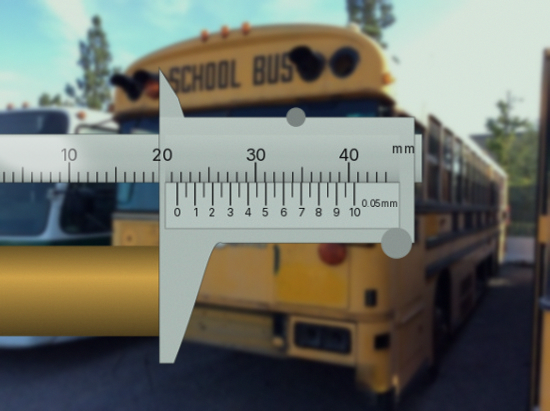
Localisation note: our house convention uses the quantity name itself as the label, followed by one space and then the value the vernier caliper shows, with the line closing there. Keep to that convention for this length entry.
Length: 21.6 mm
